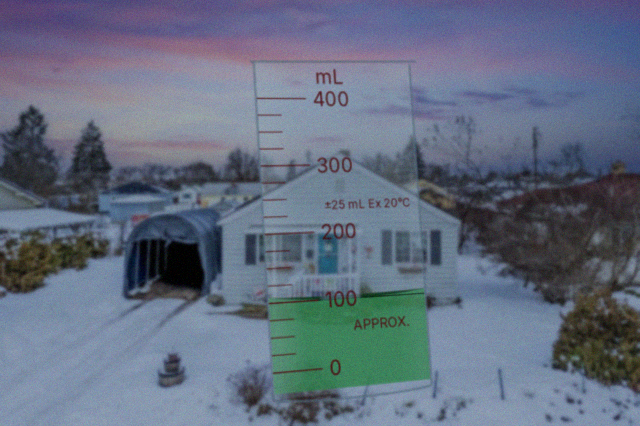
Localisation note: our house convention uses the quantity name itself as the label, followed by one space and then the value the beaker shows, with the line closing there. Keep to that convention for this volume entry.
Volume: 100 mL
